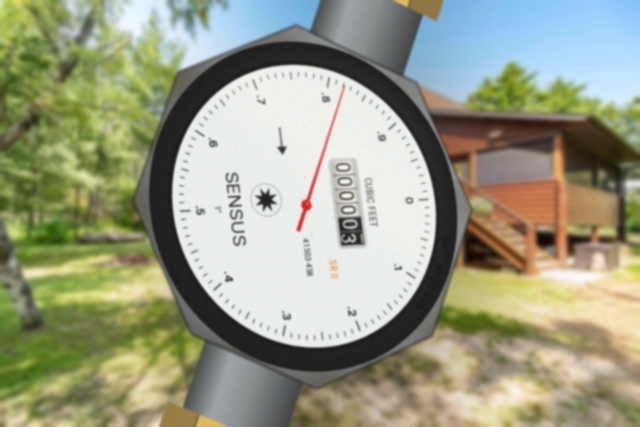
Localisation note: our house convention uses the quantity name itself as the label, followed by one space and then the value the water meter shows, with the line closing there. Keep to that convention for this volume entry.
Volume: 2.82 ft³
